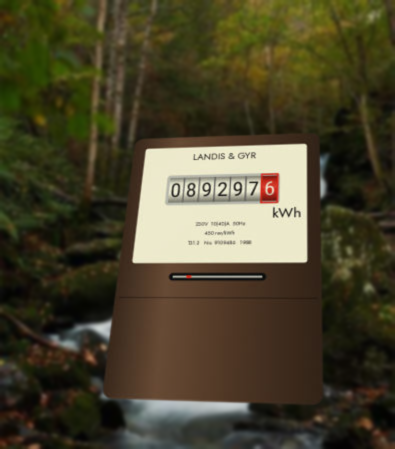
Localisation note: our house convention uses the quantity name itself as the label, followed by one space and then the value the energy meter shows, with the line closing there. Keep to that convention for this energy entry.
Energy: 89297.6 kWh
